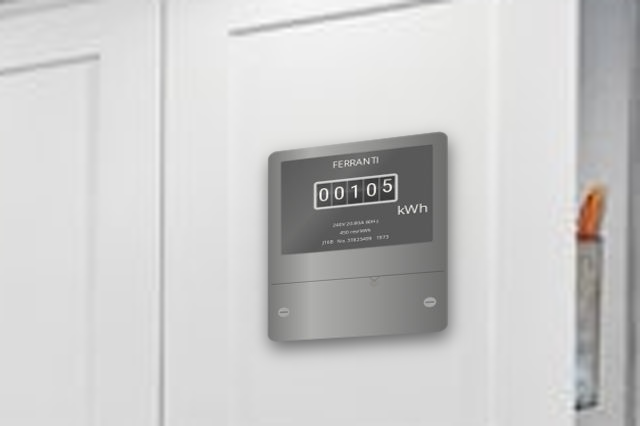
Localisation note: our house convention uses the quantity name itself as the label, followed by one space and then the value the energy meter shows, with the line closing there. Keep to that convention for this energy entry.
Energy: 105 kWh
